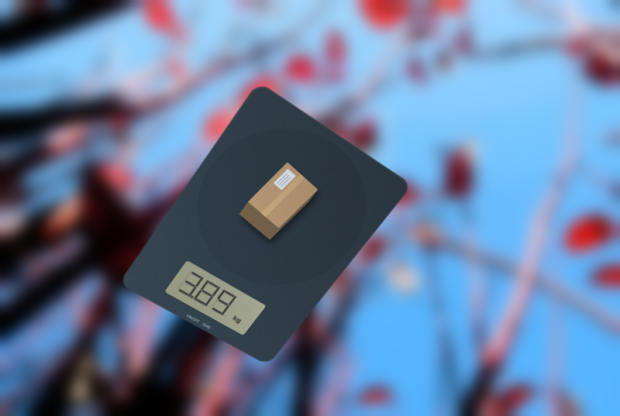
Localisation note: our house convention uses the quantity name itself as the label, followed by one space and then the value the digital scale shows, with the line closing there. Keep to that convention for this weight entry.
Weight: 3.89 kg
